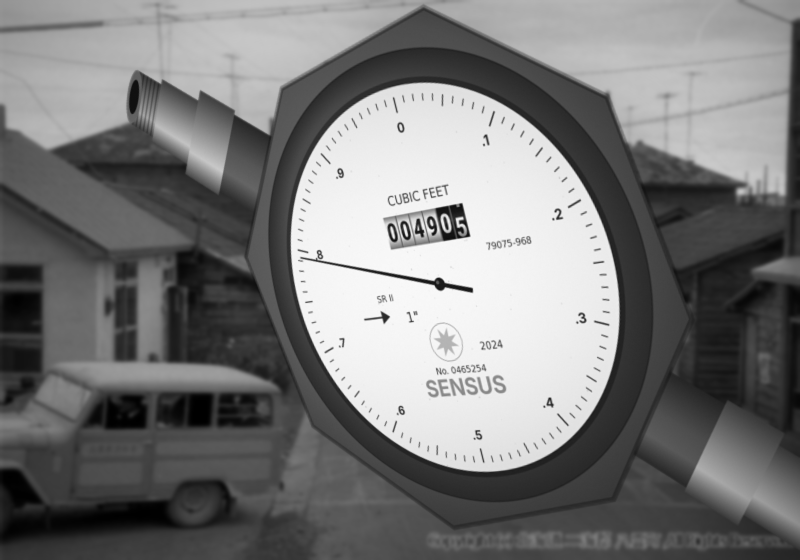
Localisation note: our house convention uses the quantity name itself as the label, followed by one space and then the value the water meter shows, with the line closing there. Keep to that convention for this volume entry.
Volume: 4904.79 ft³
